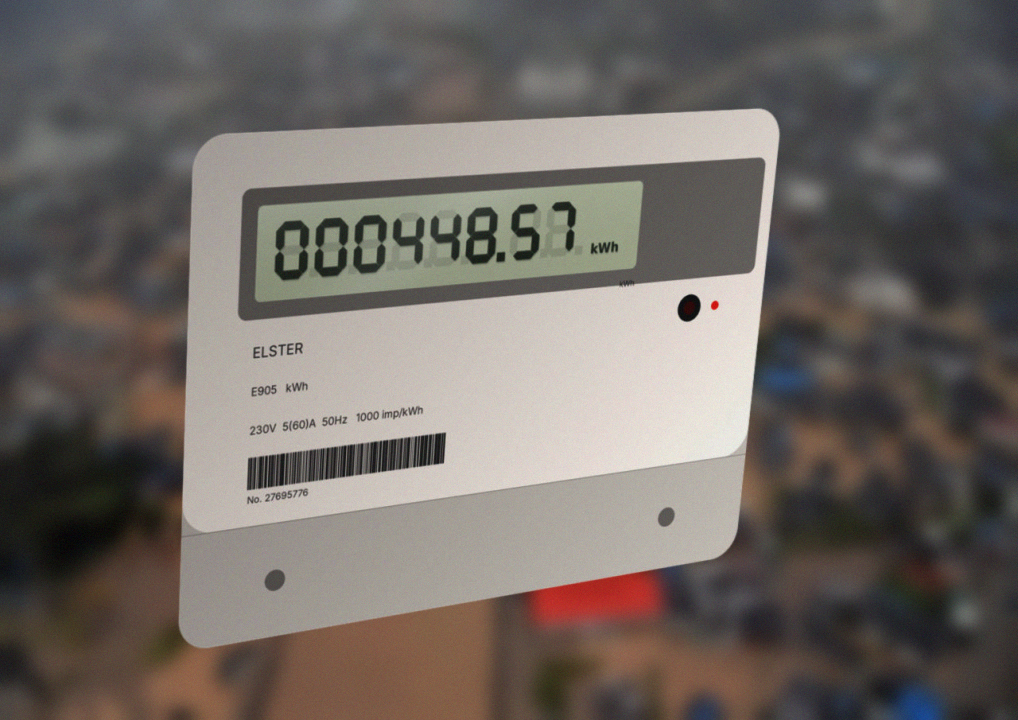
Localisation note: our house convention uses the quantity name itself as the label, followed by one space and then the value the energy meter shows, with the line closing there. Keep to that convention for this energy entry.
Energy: 448.57 kWh
